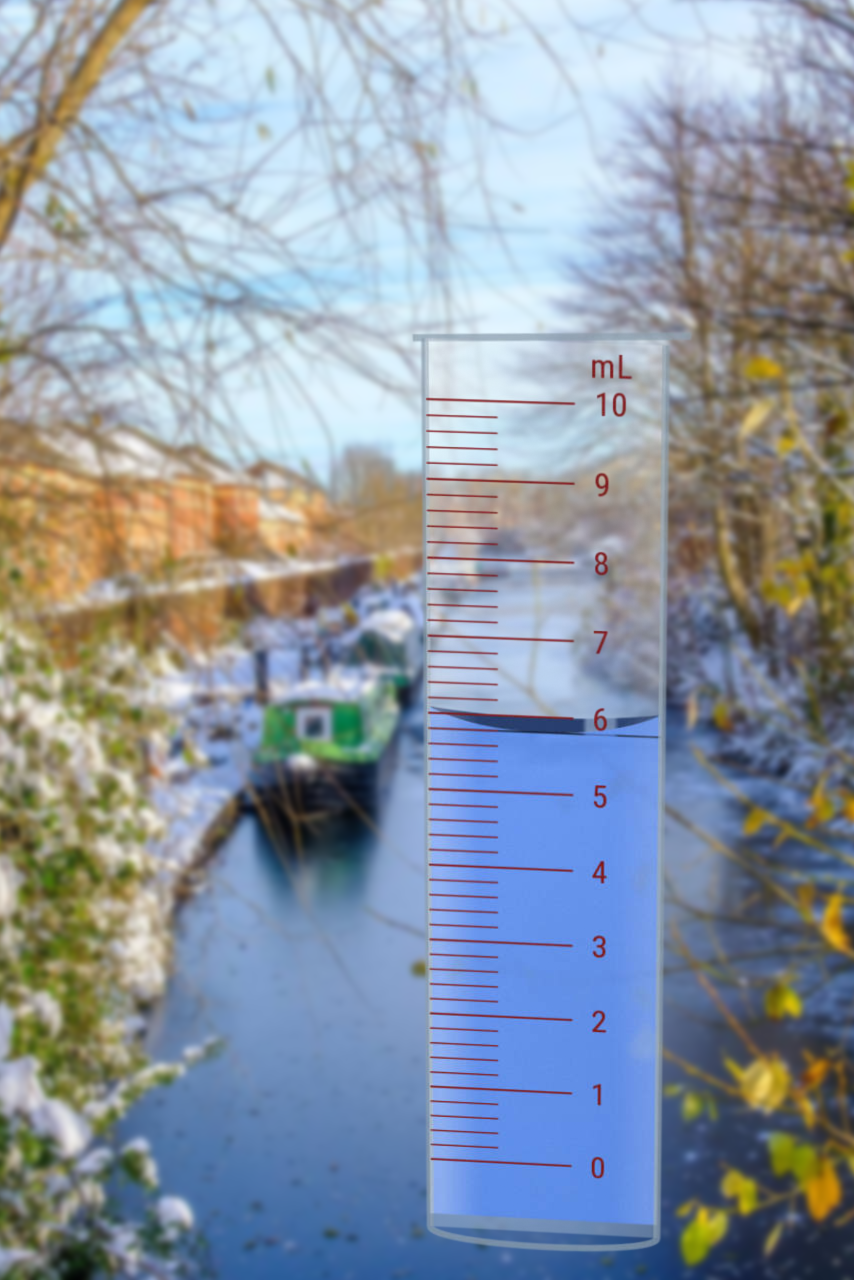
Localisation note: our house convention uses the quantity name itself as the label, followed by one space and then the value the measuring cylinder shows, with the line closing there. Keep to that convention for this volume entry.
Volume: 5.8 mL
